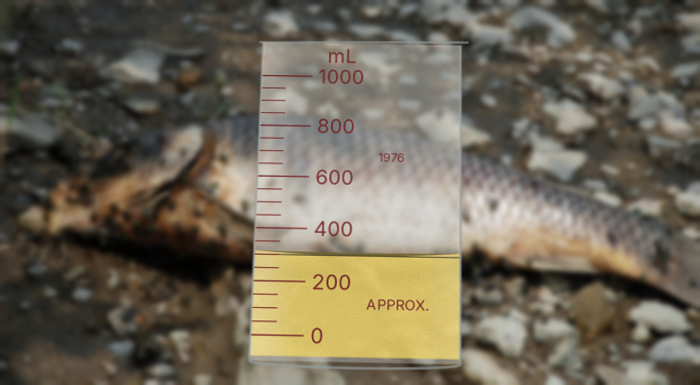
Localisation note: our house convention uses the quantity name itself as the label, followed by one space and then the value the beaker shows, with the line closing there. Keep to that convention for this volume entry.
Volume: 300 mL
